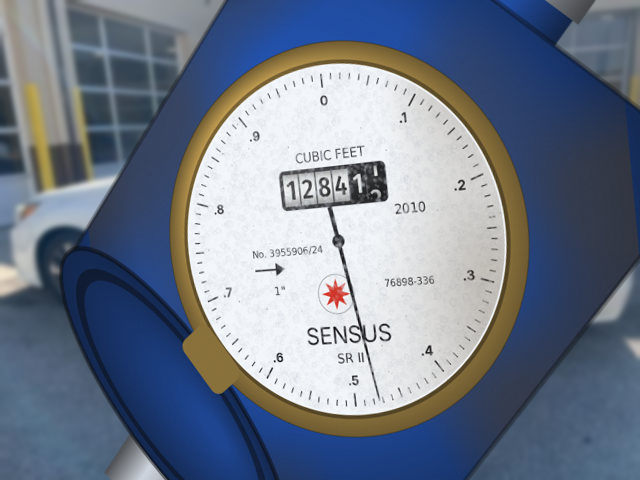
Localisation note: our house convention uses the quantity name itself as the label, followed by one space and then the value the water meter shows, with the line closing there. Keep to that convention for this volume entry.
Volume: 128411.47 ft³
